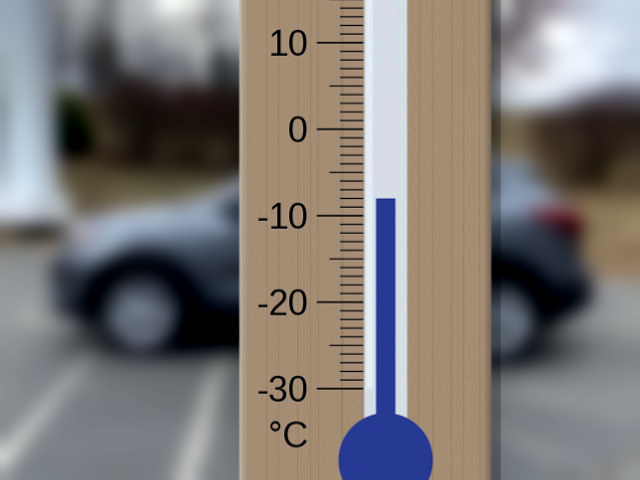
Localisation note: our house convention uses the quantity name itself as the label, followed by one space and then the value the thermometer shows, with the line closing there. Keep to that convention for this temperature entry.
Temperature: -8 °C
